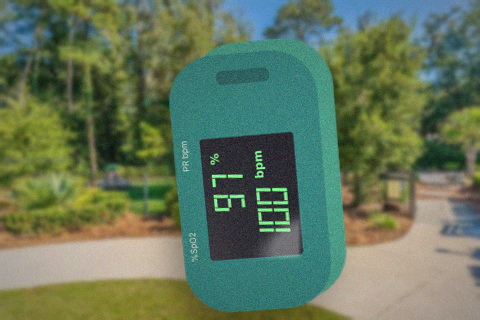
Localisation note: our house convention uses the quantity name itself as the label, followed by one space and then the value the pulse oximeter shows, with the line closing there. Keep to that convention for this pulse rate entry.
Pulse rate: 100 bpm
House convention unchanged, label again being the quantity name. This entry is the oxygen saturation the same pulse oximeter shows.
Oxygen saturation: 97 %
